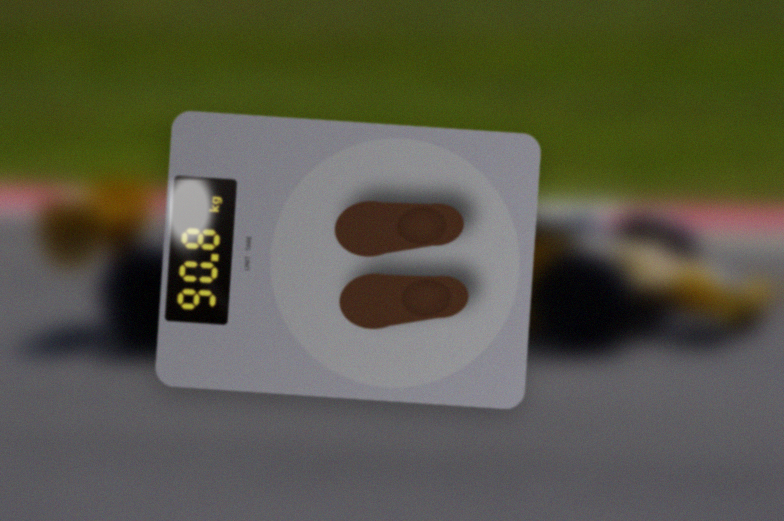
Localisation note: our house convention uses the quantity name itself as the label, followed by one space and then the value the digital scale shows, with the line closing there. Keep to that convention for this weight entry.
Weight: 90.8 kg
